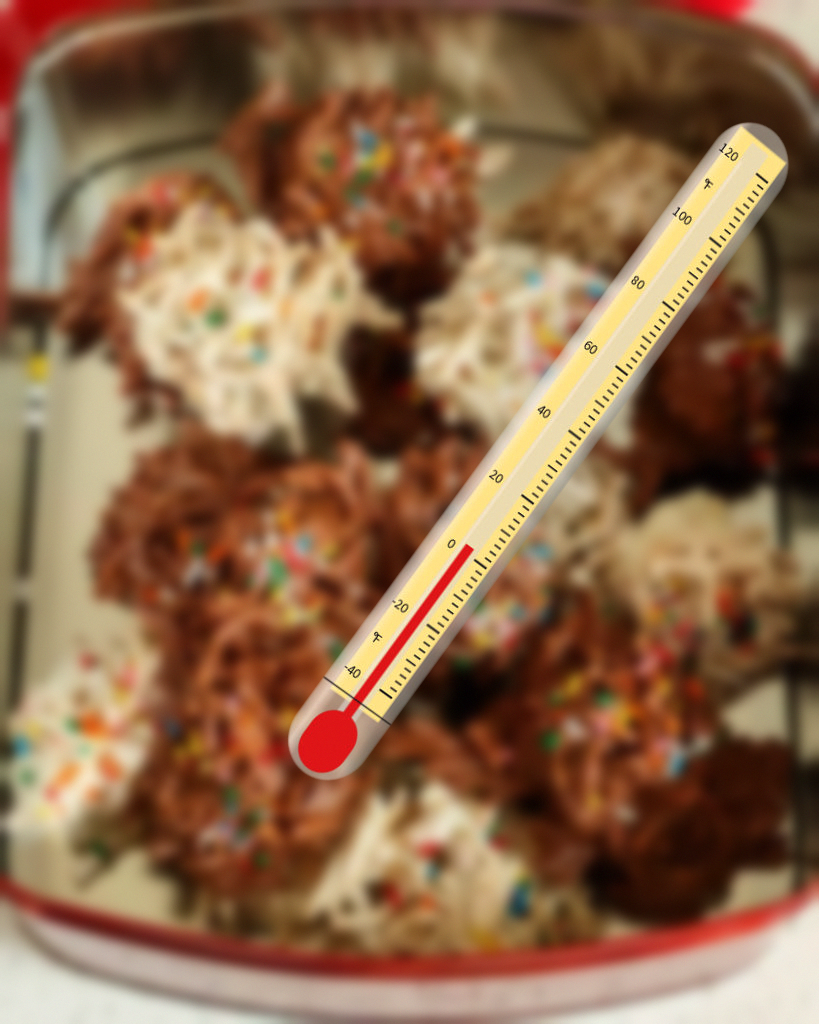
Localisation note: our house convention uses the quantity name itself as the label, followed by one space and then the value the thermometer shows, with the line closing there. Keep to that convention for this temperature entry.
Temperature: 2 °F
